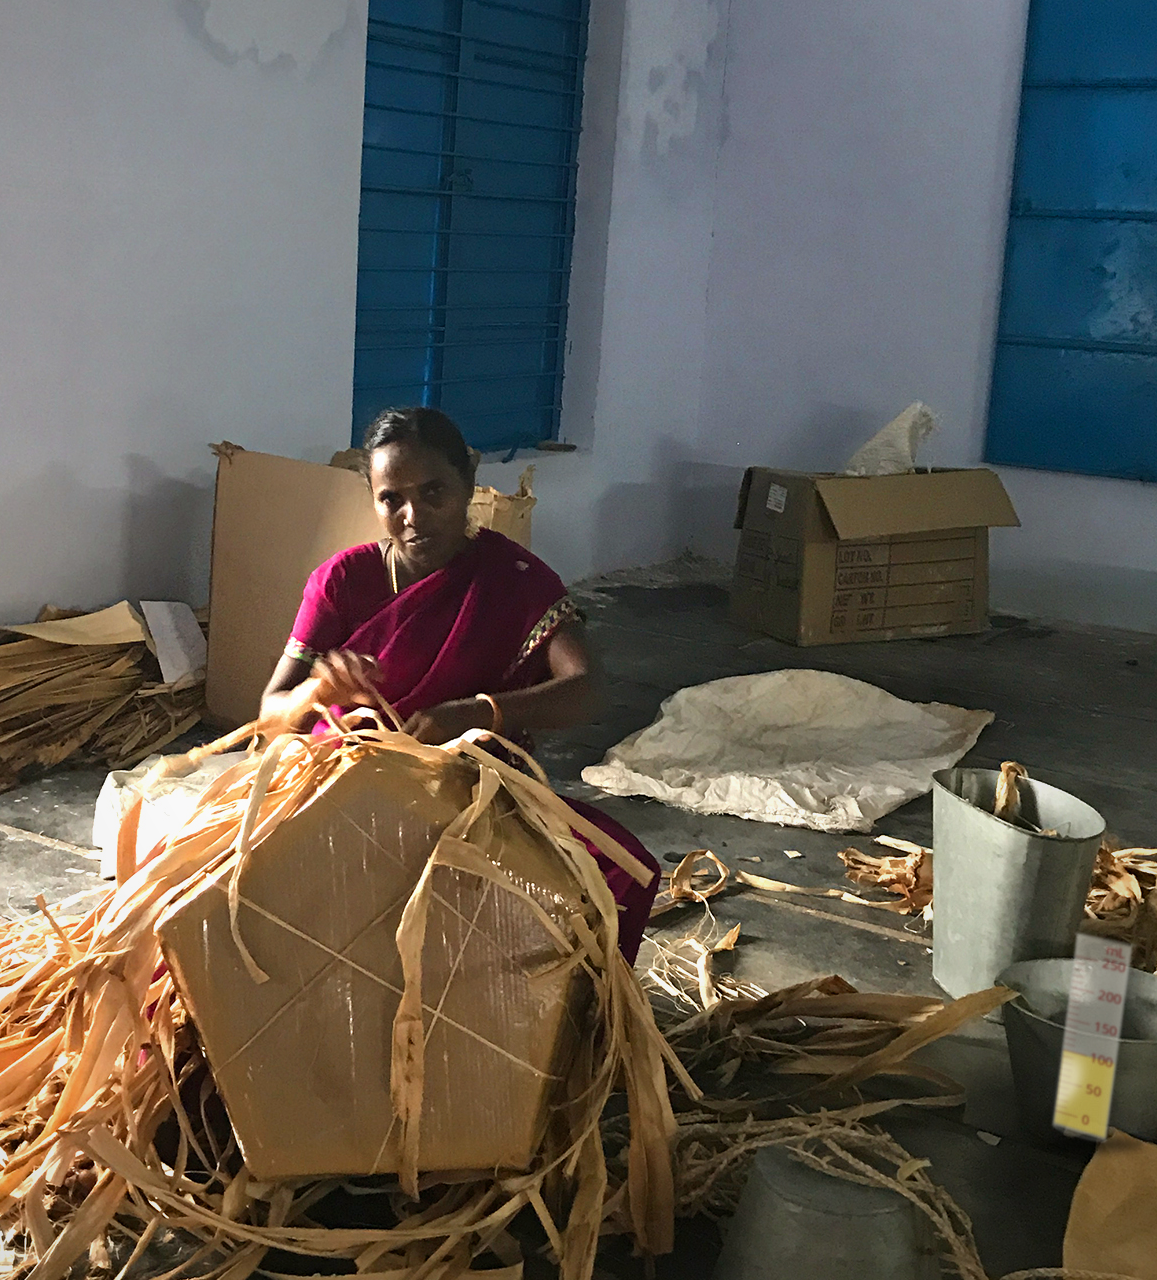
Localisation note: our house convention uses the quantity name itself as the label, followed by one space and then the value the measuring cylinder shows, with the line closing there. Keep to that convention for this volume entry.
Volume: 100 mL
